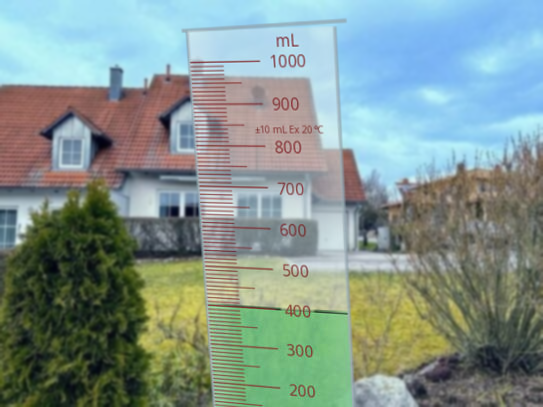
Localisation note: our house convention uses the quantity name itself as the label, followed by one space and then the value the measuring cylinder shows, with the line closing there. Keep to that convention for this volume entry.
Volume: 400 mL
